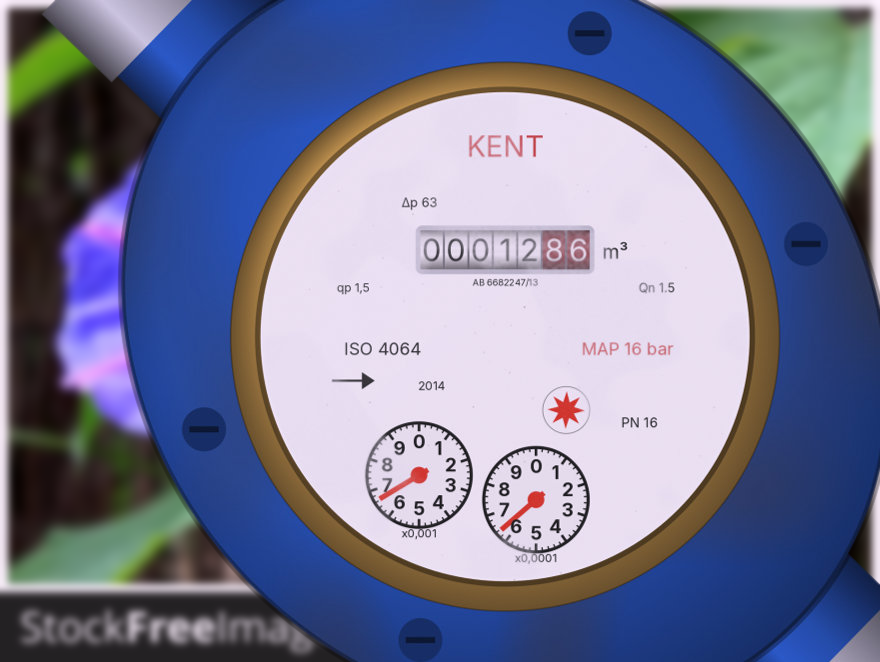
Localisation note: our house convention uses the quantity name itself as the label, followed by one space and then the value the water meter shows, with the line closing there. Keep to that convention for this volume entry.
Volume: 12.8666 m³
